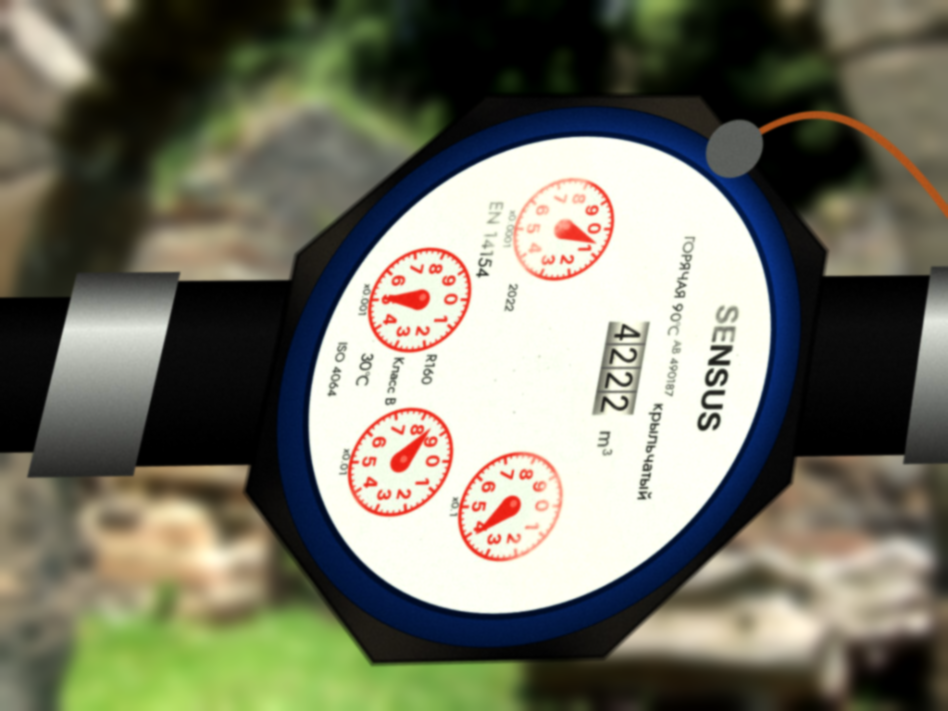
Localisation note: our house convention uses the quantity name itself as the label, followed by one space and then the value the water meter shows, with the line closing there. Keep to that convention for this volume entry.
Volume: 4222.3850 m³
